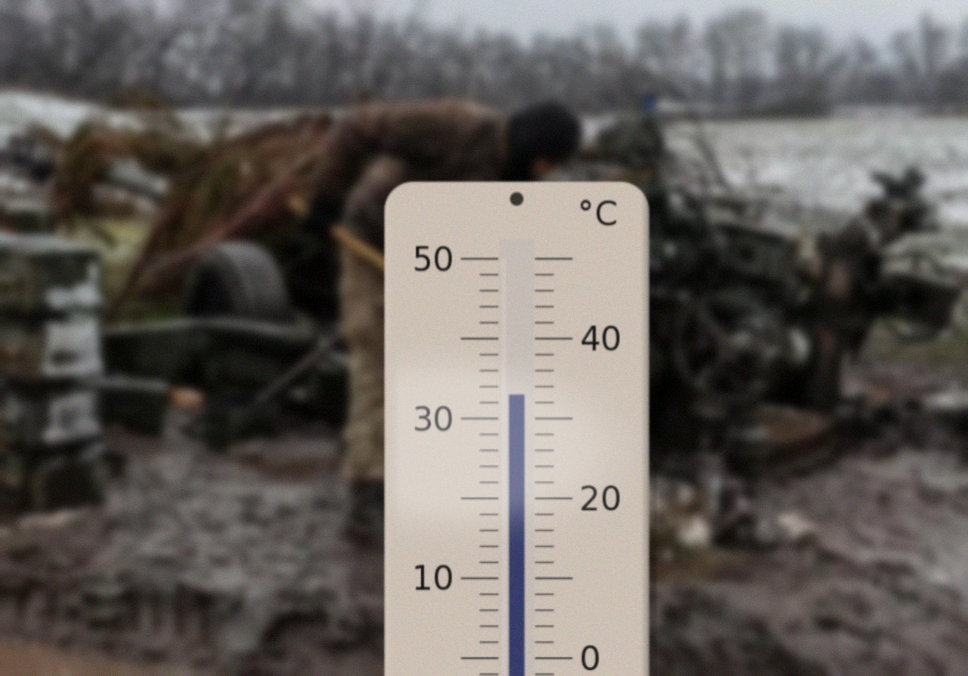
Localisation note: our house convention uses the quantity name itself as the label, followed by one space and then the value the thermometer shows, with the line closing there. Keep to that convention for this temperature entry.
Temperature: 33 °C
